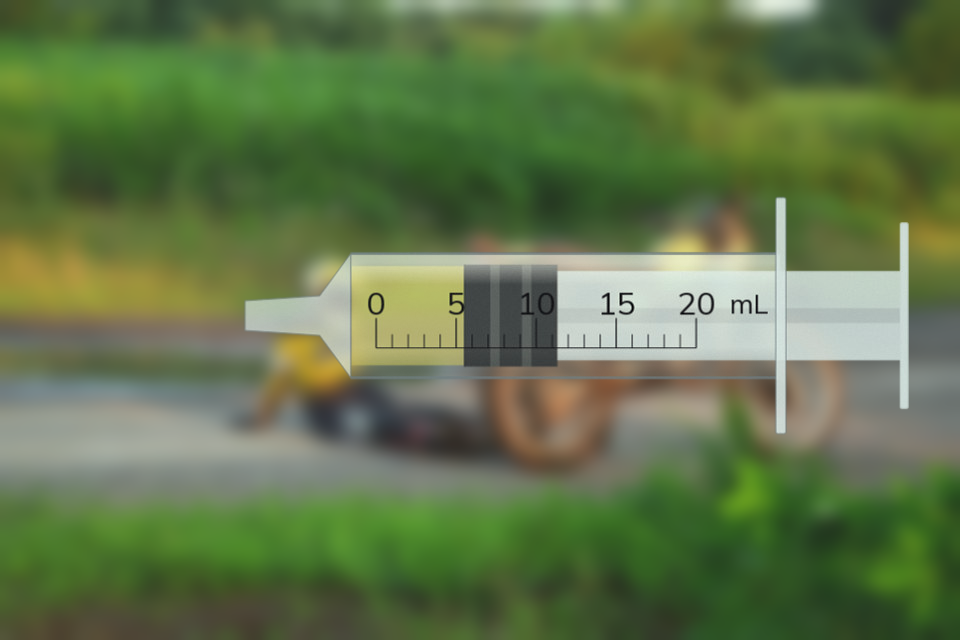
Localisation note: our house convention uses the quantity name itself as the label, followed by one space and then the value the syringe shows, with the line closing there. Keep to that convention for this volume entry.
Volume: 5.5 mL
